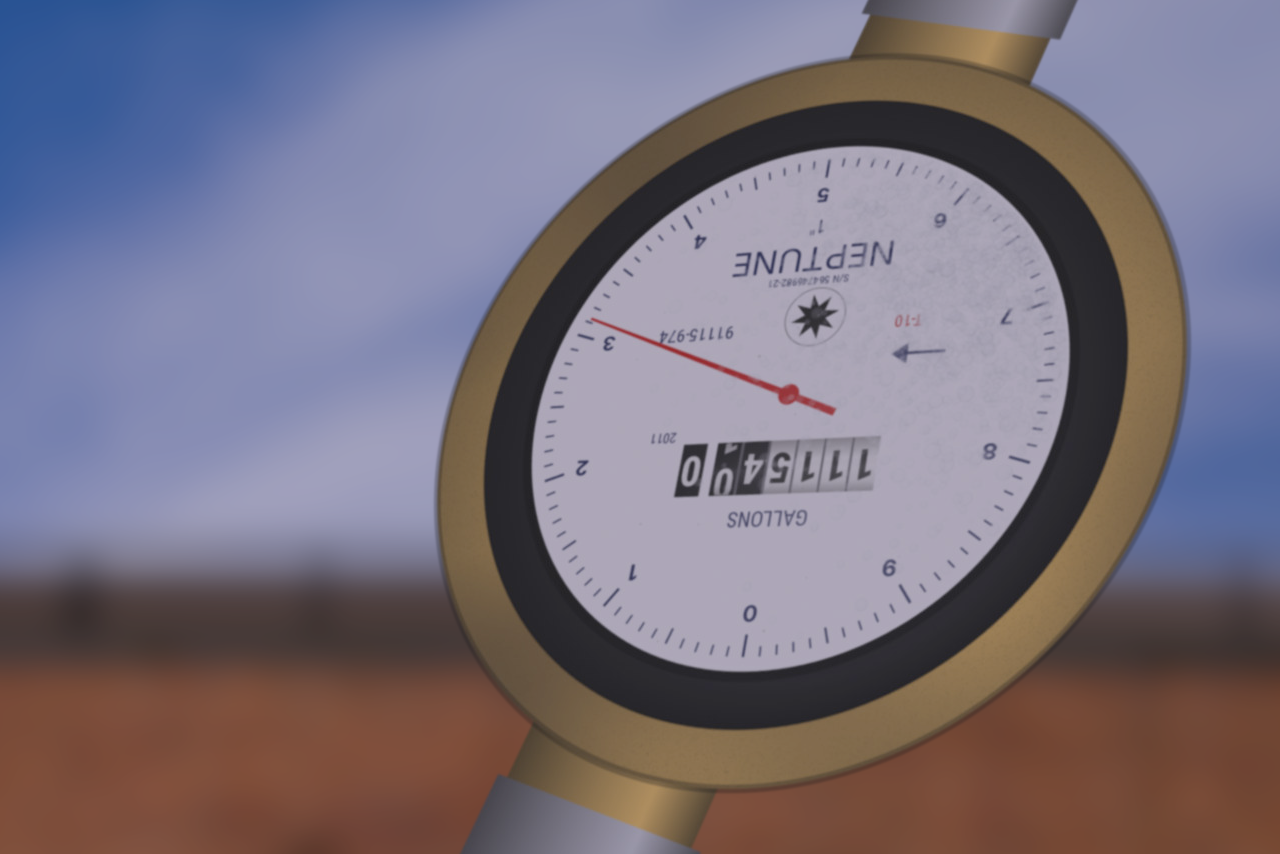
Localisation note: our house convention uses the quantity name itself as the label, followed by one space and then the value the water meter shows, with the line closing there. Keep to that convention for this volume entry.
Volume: 1115403.1 gal
